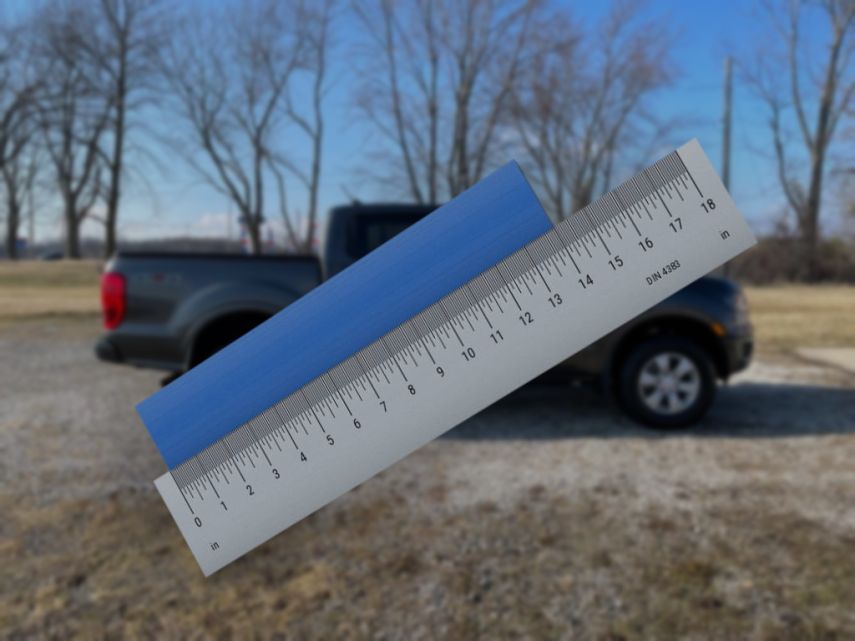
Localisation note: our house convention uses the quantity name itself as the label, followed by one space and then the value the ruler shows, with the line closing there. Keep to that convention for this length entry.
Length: 14 in
